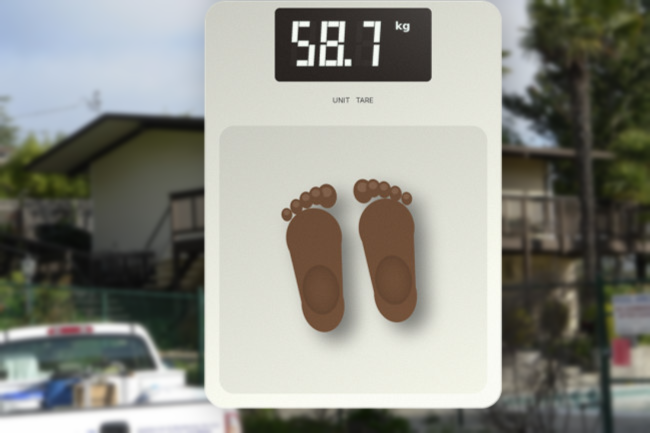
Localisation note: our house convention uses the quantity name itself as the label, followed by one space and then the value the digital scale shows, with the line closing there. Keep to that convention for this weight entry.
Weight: 58.7 kg
